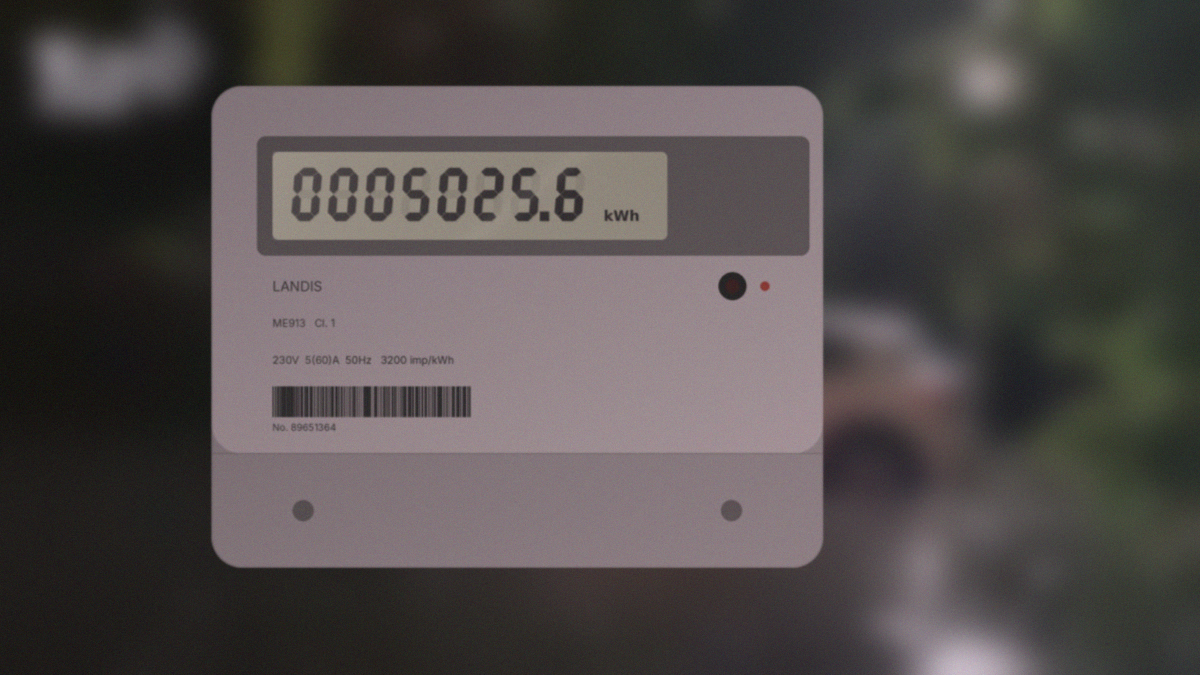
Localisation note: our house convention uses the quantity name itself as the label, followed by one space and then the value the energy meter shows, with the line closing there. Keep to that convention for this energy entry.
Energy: 5025.6 kWh
